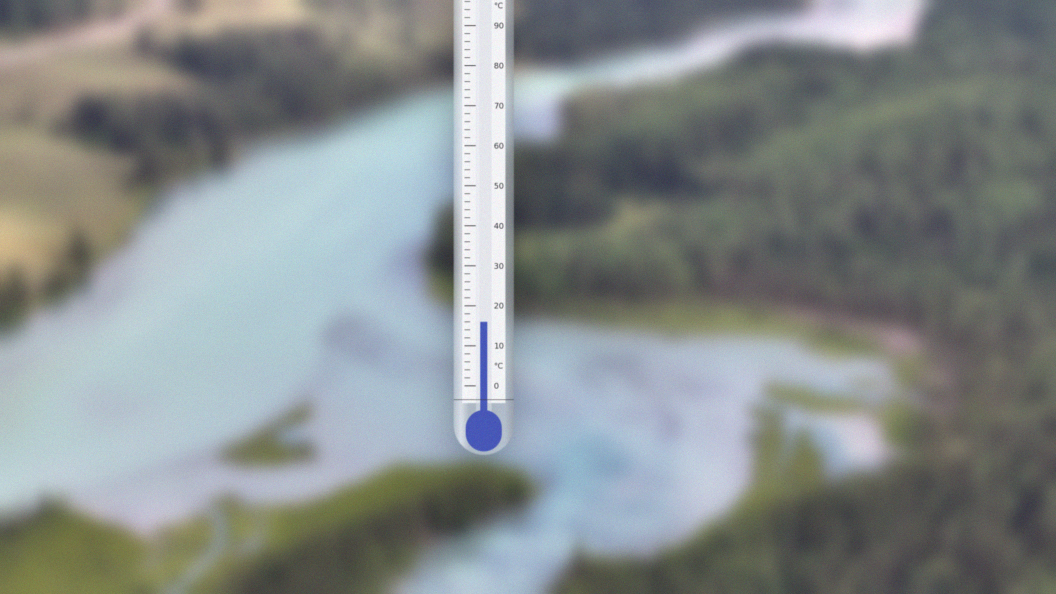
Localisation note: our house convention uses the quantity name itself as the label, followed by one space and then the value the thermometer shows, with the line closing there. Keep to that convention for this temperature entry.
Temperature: 16 °C
